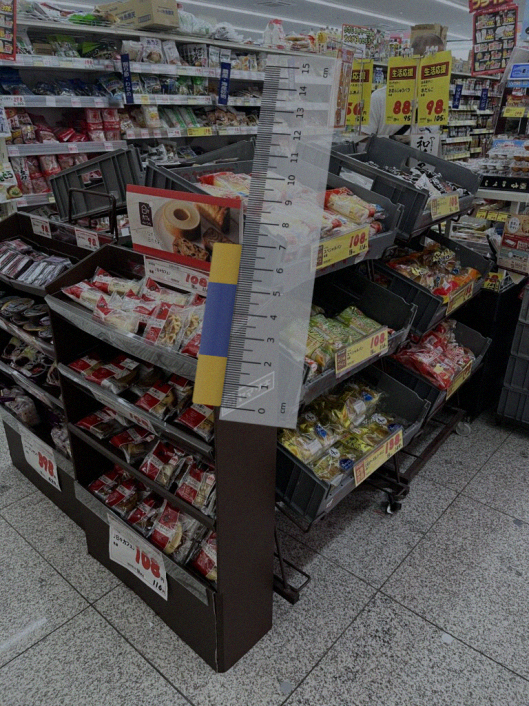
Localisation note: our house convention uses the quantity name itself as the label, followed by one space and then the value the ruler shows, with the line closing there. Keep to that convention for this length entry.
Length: 7 cm
